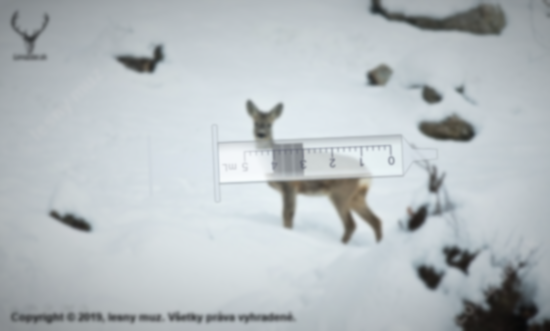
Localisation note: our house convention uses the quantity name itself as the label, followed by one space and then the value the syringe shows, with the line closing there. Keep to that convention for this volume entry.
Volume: 3 mL
